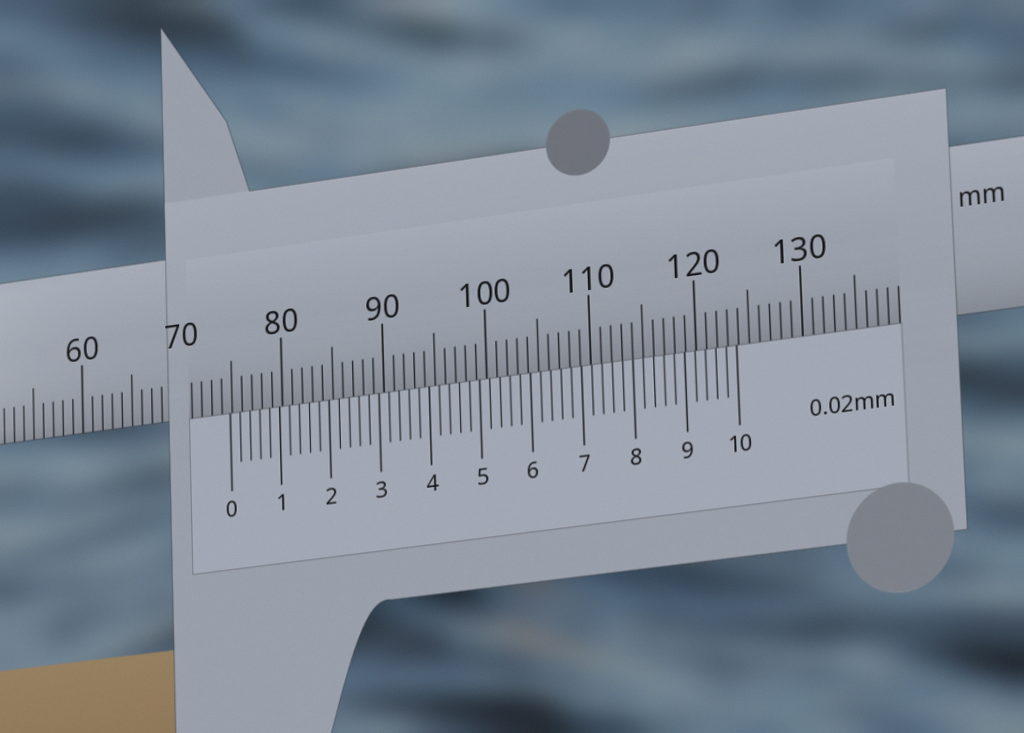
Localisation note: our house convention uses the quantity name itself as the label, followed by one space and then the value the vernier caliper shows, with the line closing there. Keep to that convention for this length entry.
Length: 74.8 mm
